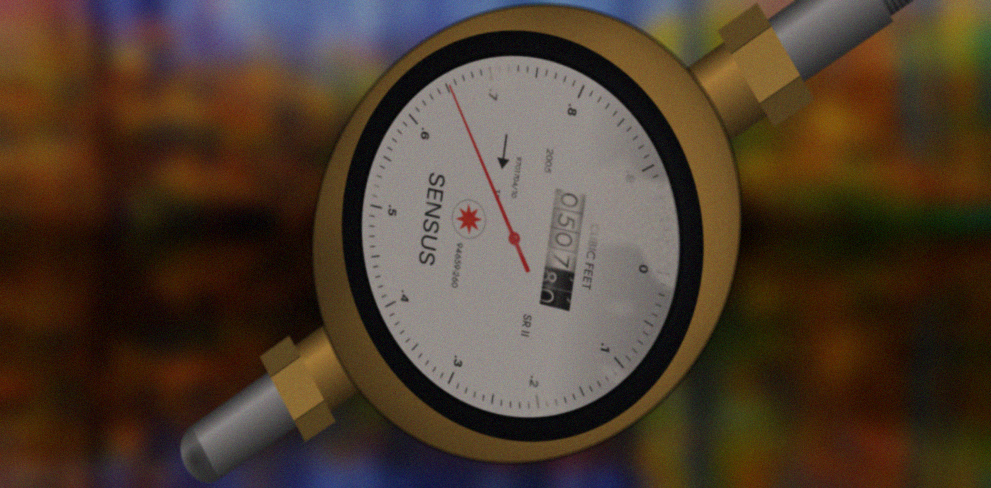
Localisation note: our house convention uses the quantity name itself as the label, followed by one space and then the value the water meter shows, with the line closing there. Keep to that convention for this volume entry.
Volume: 50779.65 ft³
